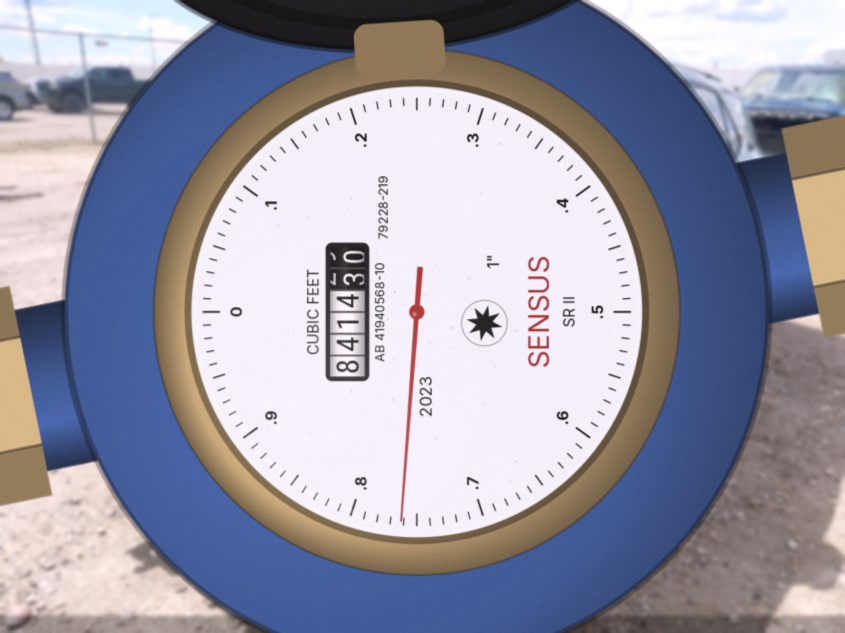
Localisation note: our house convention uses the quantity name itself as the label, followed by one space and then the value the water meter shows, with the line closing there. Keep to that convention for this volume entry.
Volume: 841429.76 ft³
